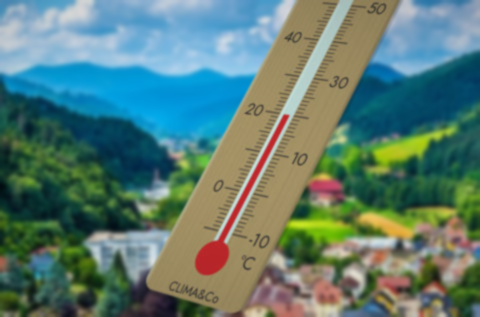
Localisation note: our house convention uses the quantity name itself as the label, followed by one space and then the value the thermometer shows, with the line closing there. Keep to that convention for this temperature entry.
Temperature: 20 °C
